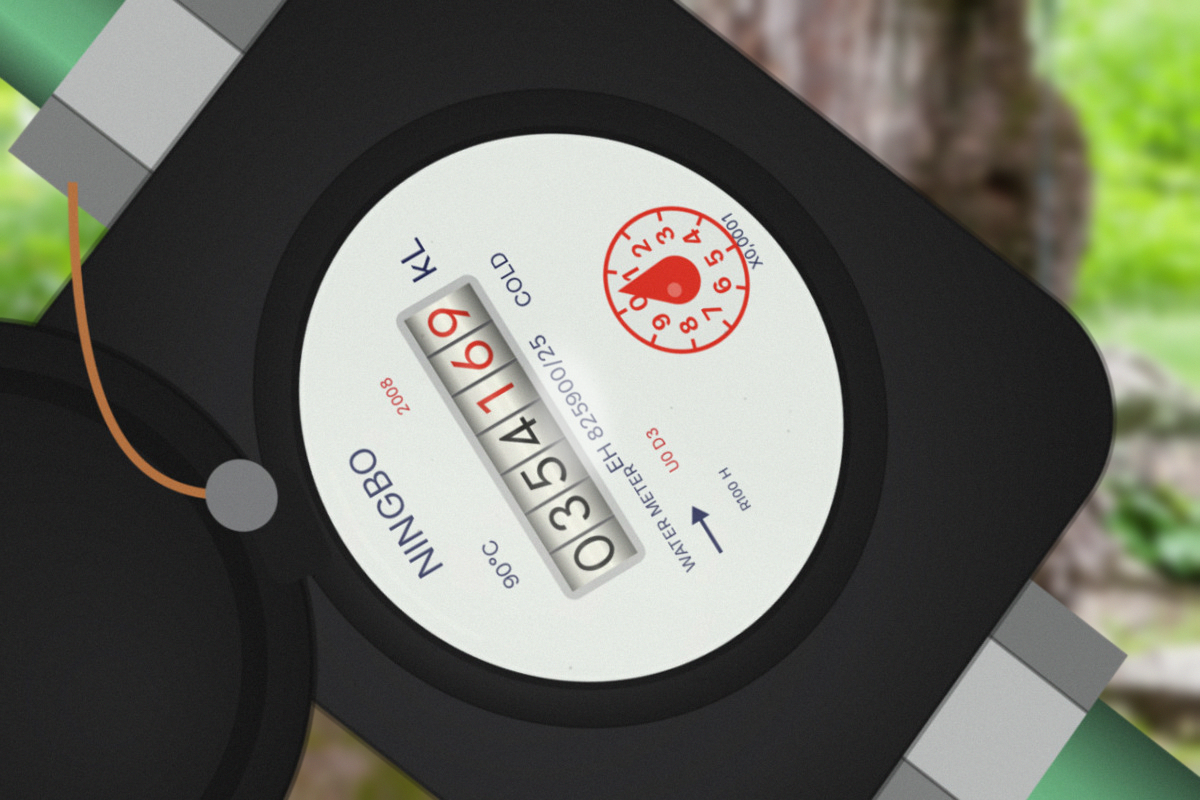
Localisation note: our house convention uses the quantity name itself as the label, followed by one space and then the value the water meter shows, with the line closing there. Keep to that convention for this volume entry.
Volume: 354.1690 kL
